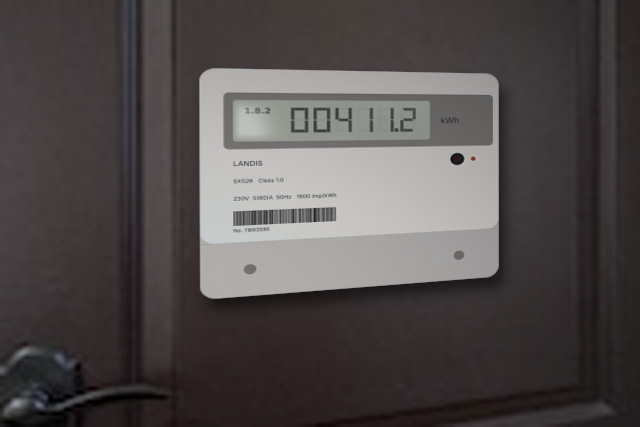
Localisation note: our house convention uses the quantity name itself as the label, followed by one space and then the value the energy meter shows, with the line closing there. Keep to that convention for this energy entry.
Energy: 411.2 kWh
